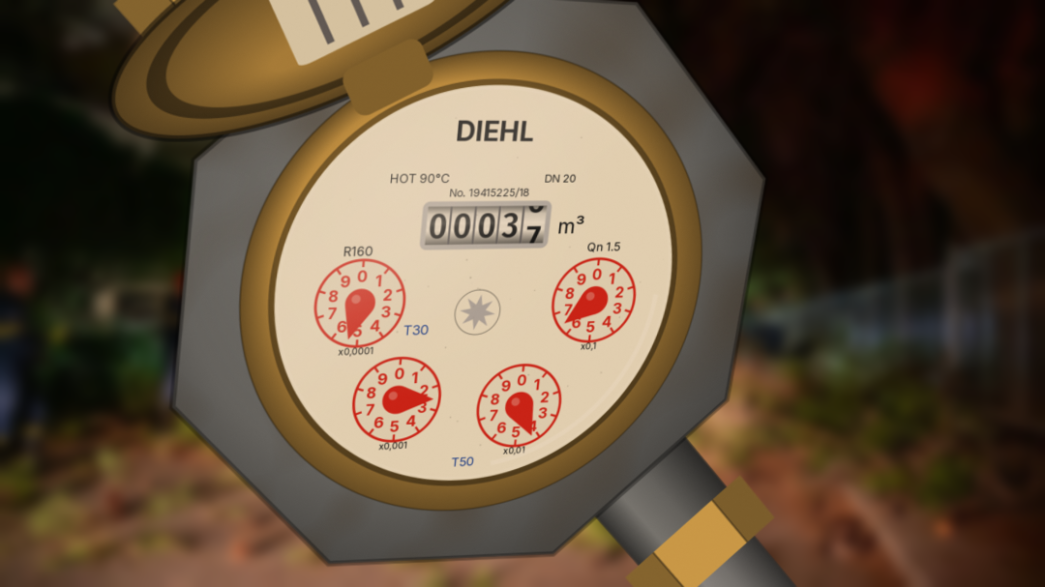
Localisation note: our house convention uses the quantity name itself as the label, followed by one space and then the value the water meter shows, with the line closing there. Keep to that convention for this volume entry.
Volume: 36.6425 m³
